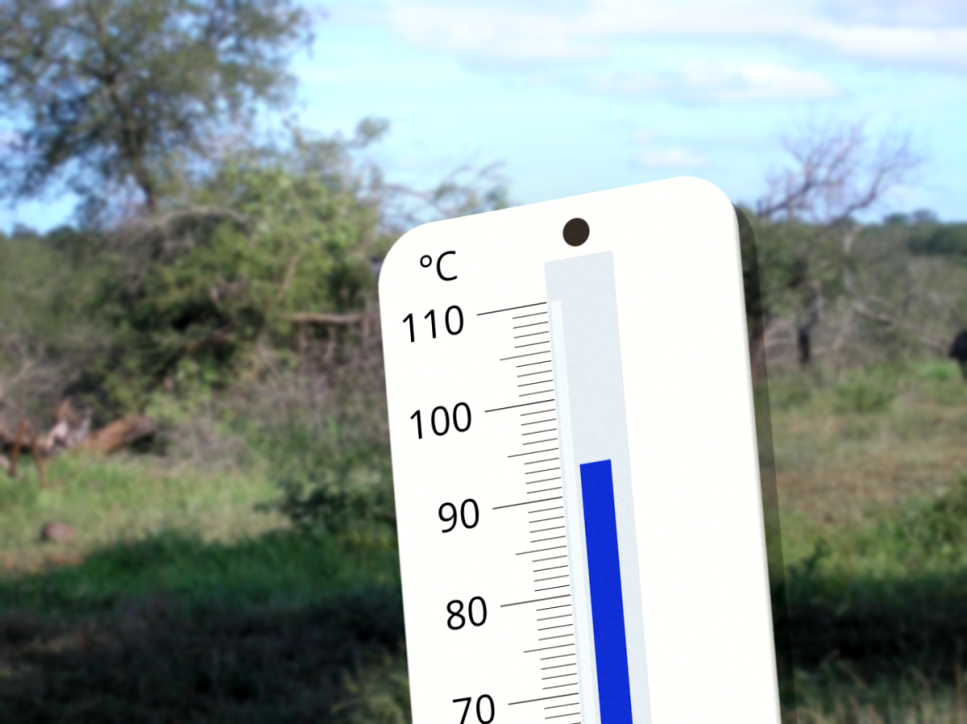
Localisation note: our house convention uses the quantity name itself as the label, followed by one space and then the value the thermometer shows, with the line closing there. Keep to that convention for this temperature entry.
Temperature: 93 °C
